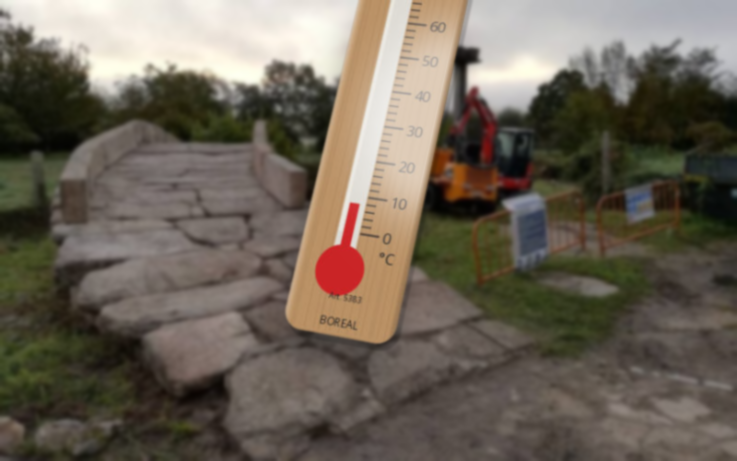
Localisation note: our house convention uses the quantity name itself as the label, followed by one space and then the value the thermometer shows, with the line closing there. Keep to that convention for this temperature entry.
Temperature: 8 °C
